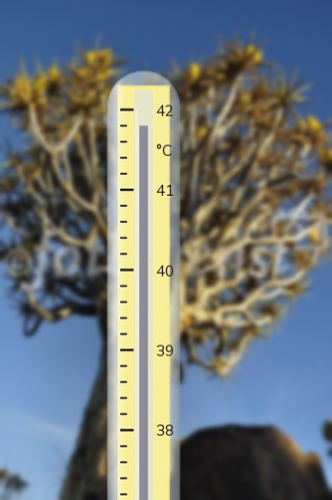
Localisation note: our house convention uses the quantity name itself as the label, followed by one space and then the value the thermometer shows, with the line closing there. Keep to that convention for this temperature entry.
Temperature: 41.8 °C
